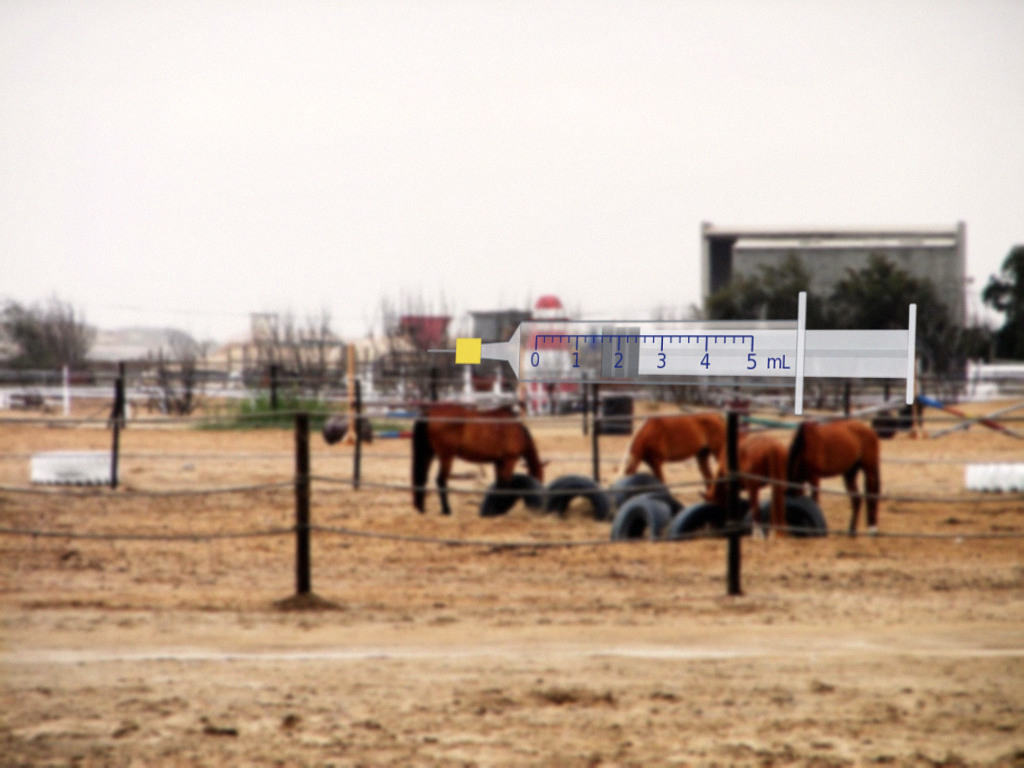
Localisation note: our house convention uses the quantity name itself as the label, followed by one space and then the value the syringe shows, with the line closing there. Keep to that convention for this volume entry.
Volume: 1.6 mL
